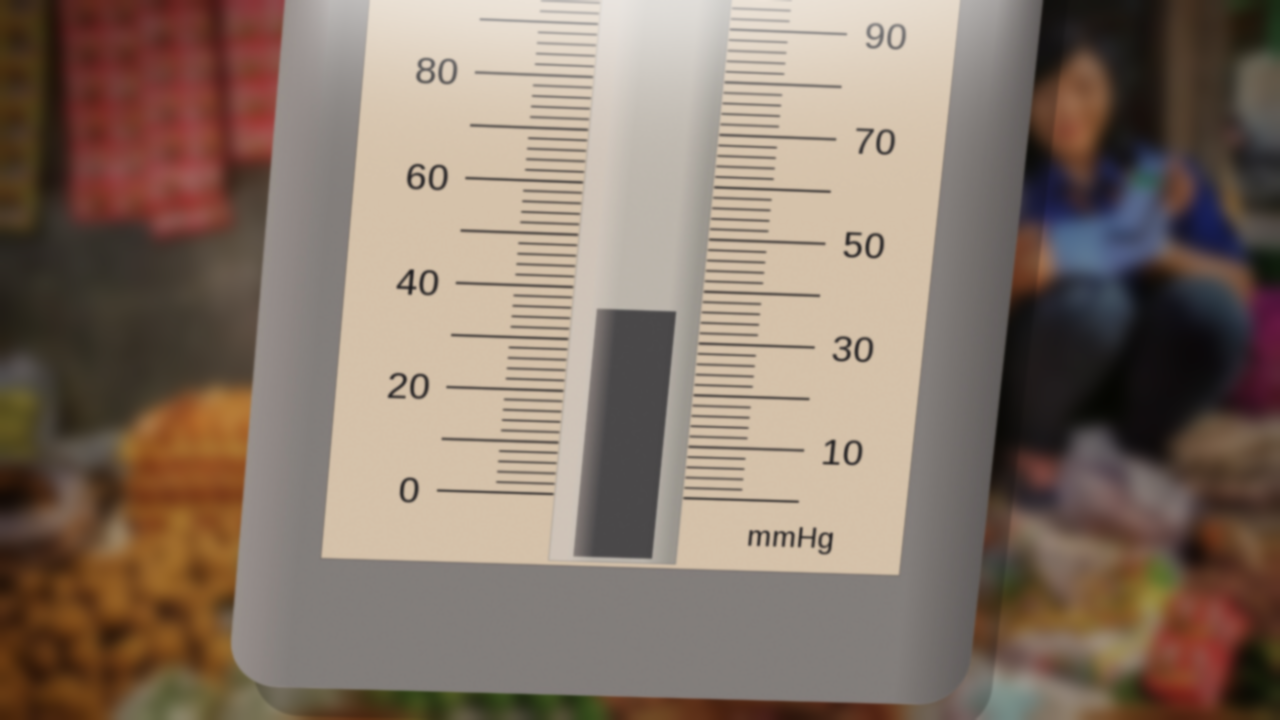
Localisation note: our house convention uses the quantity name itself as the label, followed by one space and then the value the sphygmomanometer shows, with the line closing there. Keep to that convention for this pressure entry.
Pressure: 36 mmHg
